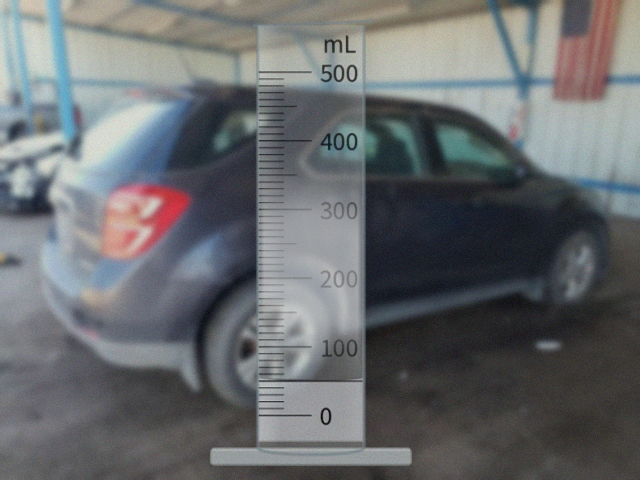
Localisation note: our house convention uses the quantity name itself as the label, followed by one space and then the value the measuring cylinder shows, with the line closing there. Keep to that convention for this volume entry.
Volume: 50 mL
